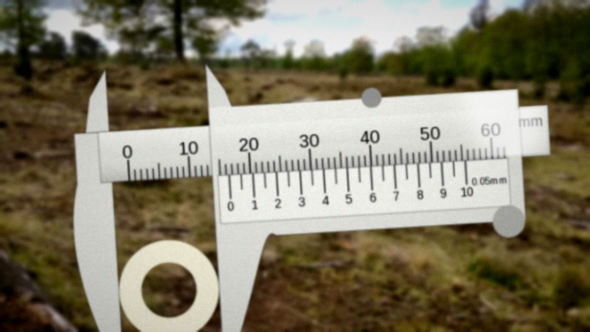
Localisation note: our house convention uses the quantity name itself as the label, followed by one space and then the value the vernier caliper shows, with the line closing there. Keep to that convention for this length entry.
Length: 16.5 mm
